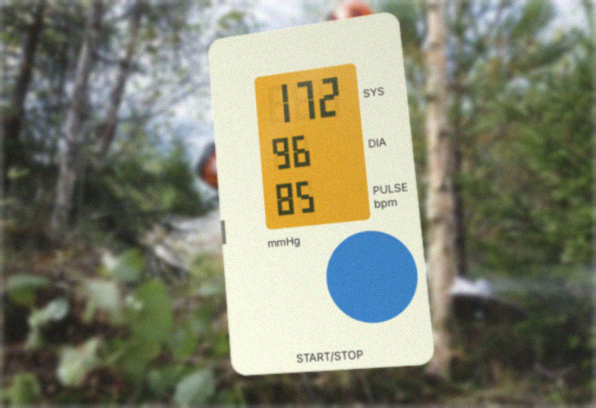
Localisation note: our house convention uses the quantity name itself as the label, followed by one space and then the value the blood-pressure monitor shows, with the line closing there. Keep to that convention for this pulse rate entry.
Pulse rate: 85 bpm
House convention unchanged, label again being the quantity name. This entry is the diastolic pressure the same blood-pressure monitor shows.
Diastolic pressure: 96 mmHg
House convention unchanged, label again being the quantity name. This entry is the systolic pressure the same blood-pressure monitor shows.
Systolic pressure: 172 mmHg
